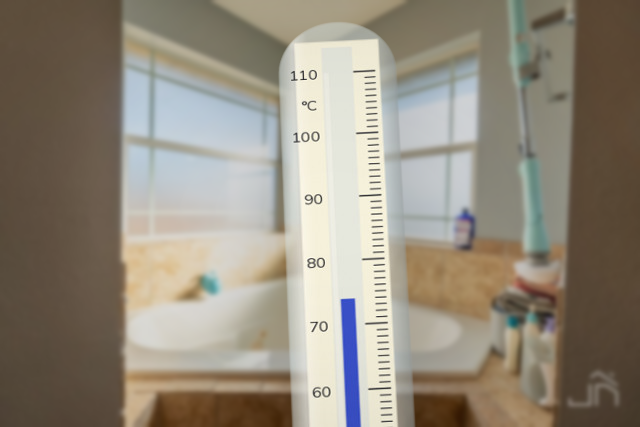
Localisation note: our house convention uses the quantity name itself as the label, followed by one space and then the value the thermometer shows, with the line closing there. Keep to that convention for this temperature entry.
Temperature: 74 °C
